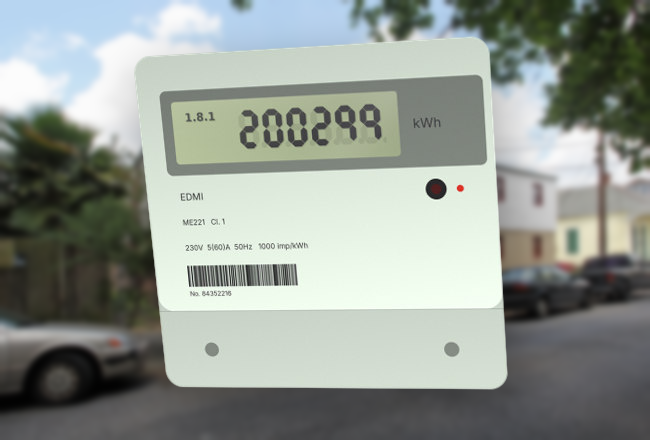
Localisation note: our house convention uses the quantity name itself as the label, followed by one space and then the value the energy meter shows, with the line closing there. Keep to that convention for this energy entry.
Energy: 200299 kWh
